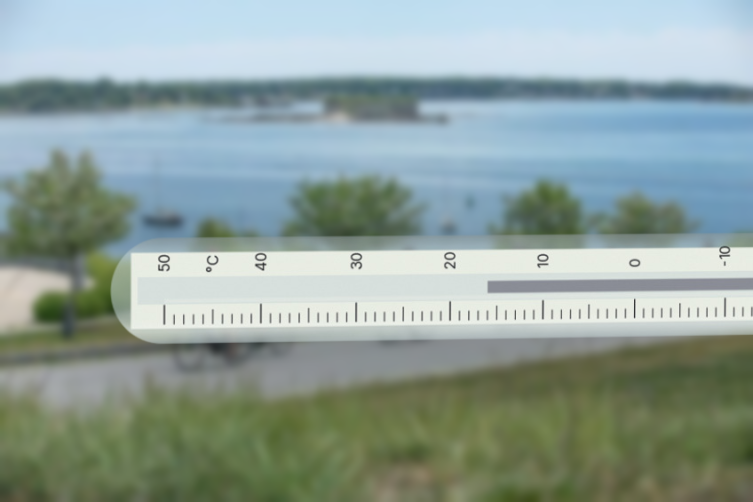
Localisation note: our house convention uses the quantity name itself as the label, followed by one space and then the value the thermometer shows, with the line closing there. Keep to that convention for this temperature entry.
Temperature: 16 °C
